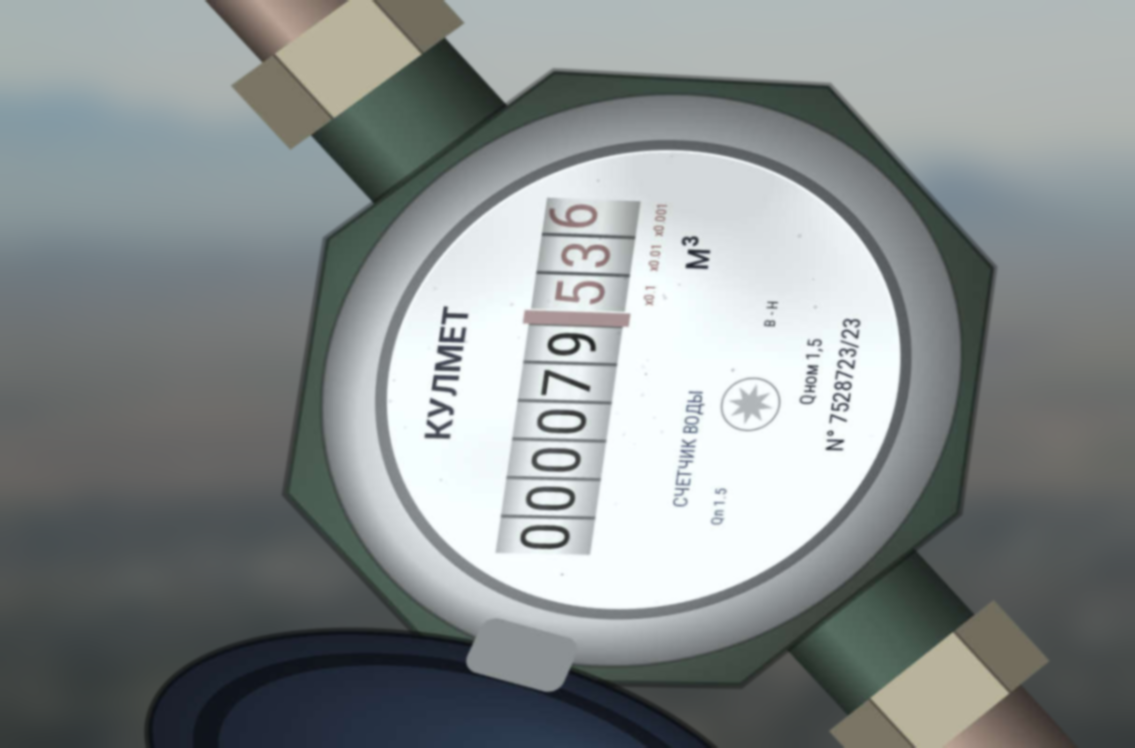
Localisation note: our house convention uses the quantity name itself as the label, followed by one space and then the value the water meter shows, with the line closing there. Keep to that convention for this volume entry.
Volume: 79.536 m³
